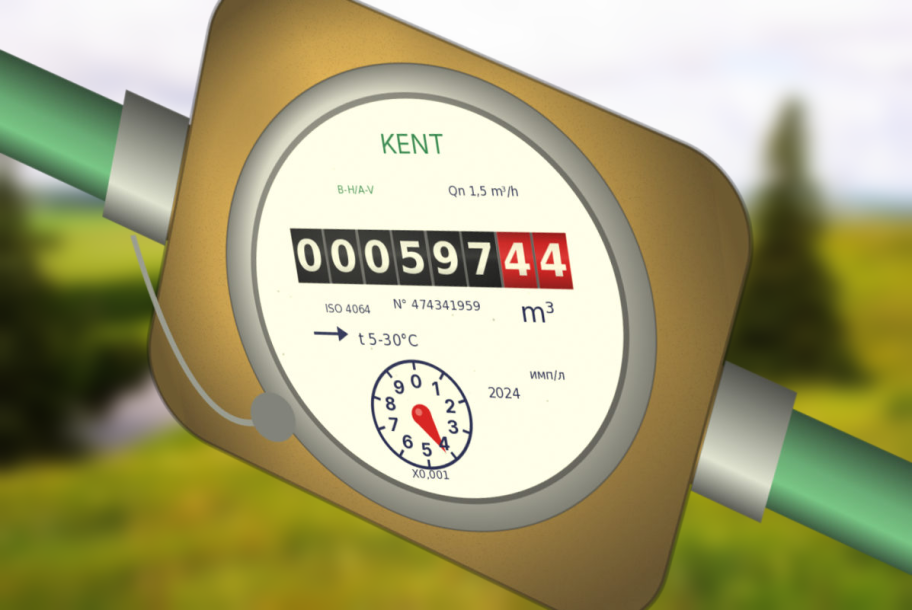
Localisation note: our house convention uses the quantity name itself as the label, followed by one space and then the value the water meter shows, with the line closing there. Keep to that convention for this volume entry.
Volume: 597.444 m³
